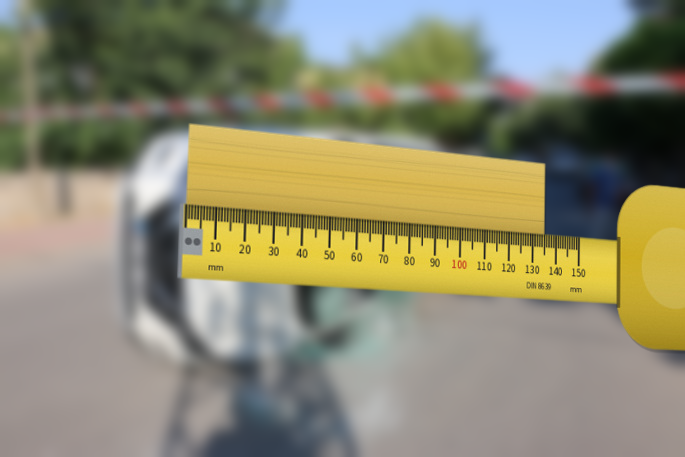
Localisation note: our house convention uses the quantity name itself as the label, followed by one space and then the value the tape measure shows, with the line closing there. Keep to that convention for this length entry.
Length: 135 mm
